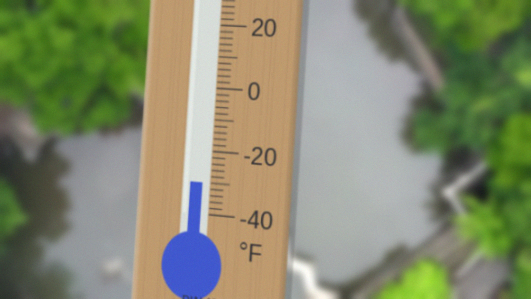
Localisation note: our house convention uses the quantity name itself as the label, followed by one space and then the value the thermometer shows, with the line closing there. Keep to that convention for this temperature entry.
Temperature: -30 °F
